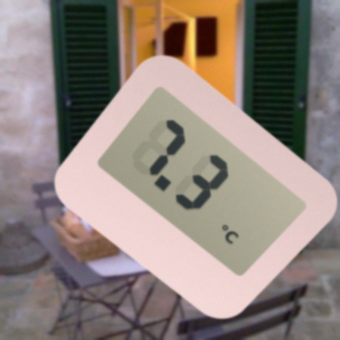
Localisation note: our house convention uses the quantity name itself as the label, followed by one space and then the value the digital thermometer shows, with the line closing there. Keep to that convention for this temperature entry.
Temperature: 7.3 °C
